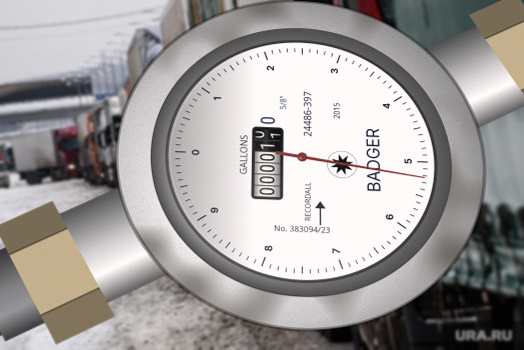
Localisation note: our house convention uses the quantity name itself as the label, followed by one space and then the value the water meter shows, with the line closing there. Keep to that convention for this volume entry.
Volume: 105.2 gal
